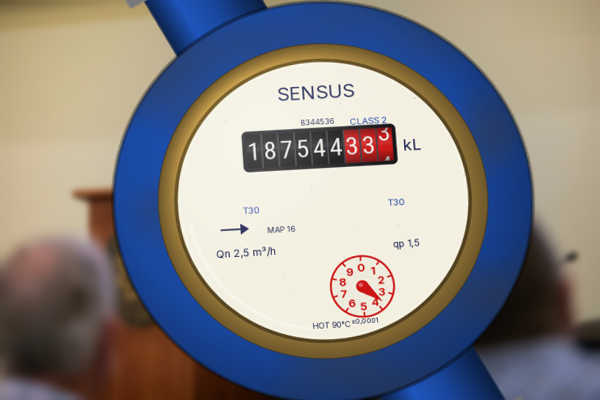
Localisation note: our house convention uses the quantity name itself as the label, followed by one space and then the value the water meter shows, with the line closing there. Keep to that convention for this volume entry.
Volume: 187544.3333 kL
